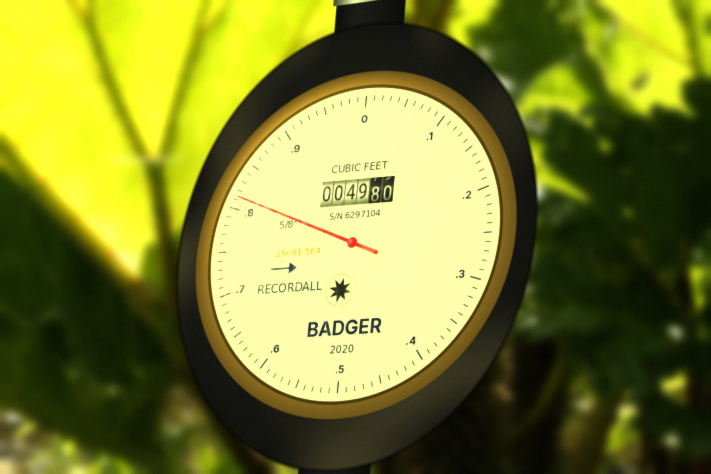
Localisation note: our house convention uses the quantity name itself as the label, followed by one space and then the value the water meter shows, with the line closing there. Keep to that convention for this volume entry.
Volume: 4979.81 ft³
